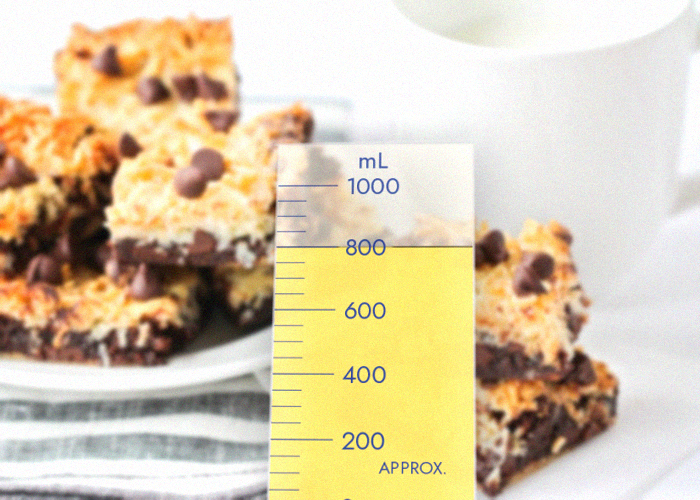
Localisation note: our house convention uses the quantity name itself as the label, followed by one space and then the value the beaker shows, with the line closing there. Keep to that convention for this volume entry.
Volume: 800 mL
